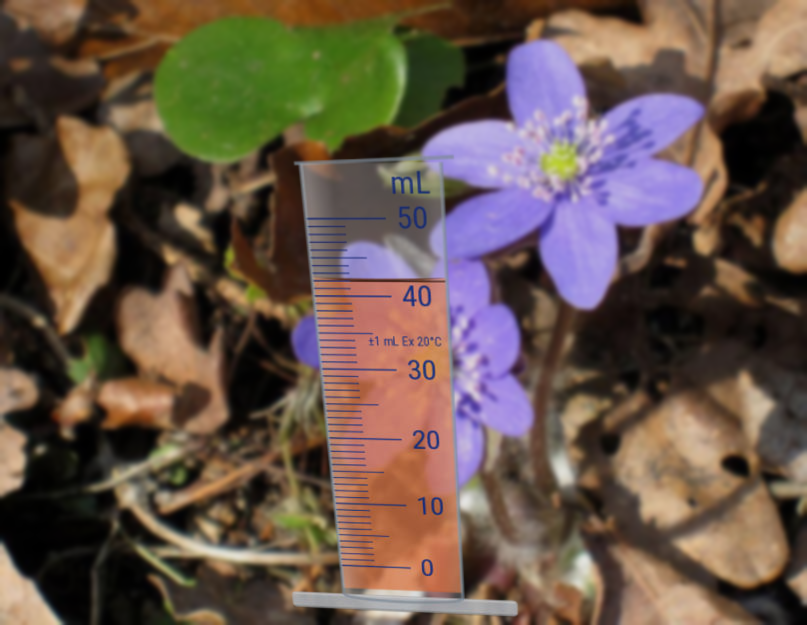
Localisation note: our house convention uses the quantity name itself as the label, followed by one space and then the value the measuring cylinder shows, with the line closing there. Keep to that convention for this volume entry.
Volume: 42 mL
